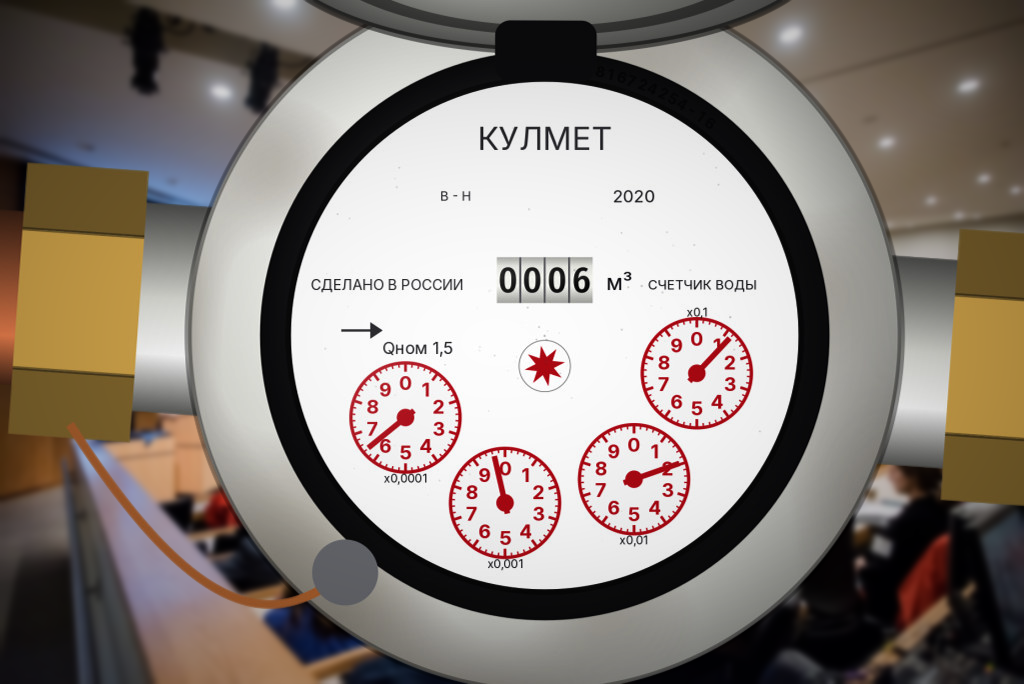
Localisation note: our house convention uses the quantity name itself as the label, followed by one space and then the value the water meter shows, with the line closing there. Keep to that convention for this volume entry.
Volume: 6.1196 m³
